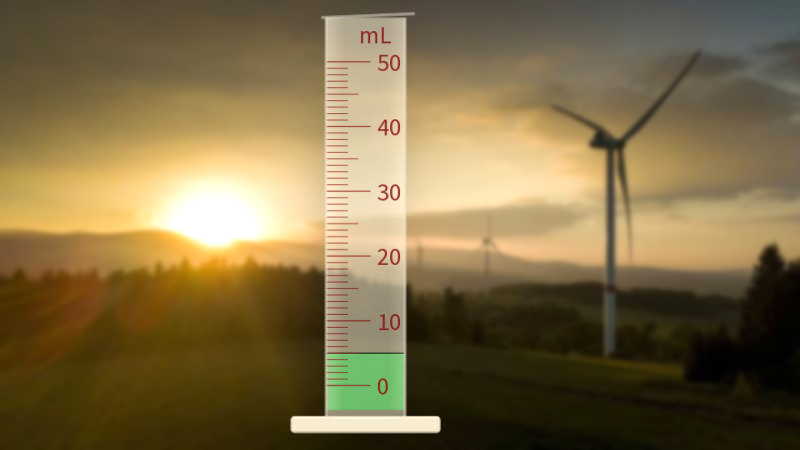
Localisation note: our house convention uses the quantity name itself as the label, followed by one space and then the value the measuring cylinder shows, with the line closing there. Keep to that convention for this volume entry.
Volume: 5 mL
